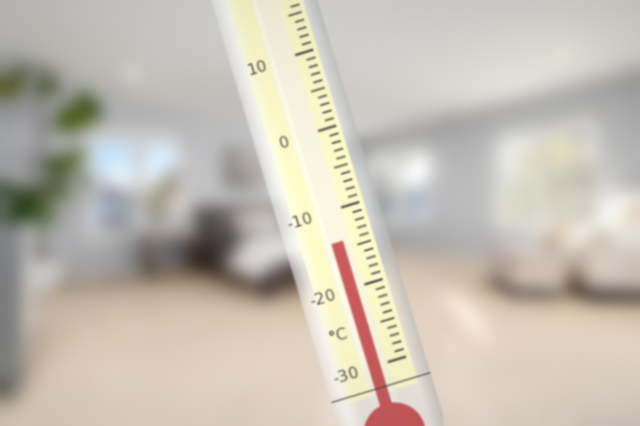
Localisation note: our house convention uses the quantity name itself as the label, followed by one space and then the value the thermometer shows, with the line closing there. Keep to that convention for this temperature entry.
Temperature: -14 °C
